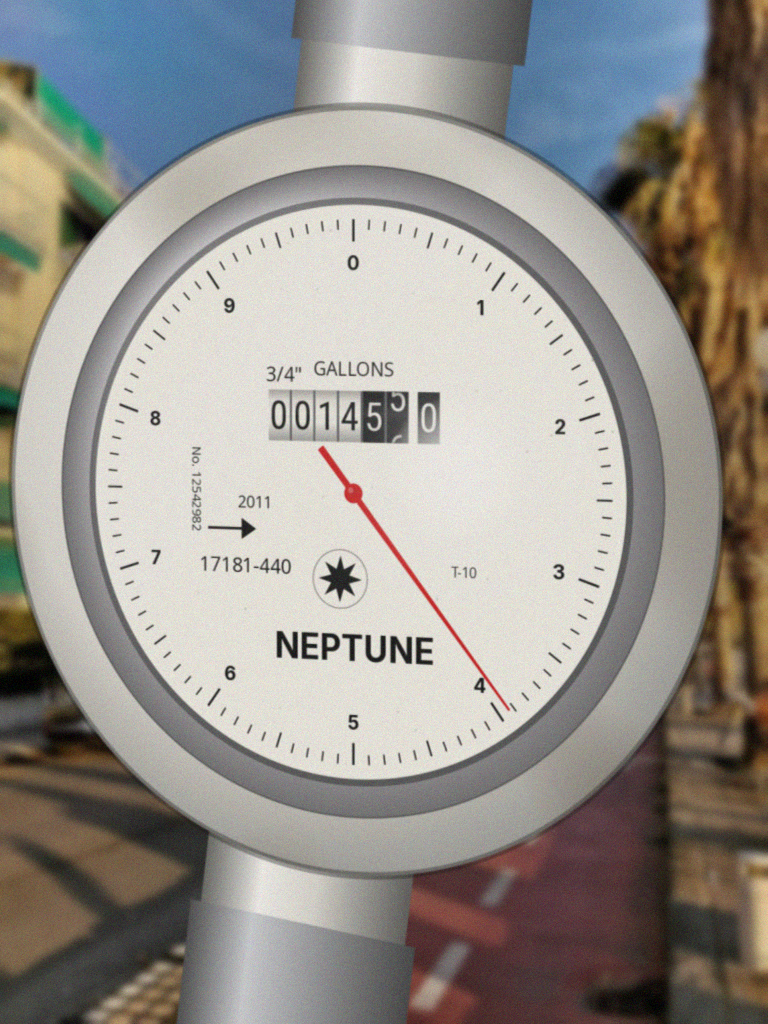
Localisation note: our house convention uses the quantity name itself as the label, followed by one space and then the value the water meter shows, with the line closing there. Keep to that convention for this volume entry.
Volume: 14553.9 gal
